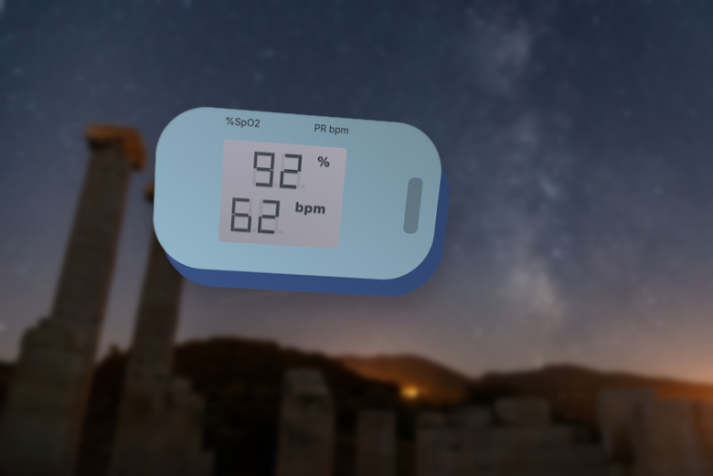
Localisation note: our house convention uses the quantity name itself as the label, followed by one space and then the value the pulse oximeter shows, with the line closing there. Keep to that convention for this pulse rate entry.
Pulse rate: 62 bpm
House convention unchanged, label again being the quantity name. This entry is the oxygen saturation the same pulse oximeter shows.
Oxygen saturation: 92 %
